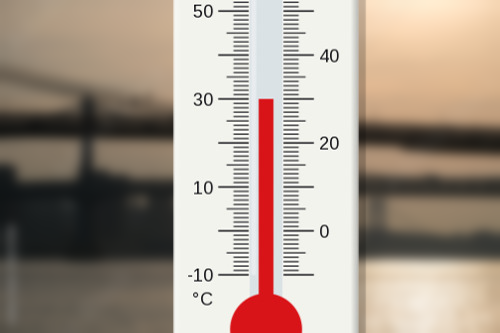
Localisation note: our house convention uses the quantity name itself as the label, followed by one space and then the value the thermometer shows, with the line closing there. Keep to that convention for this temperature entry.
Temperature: 30 °C
